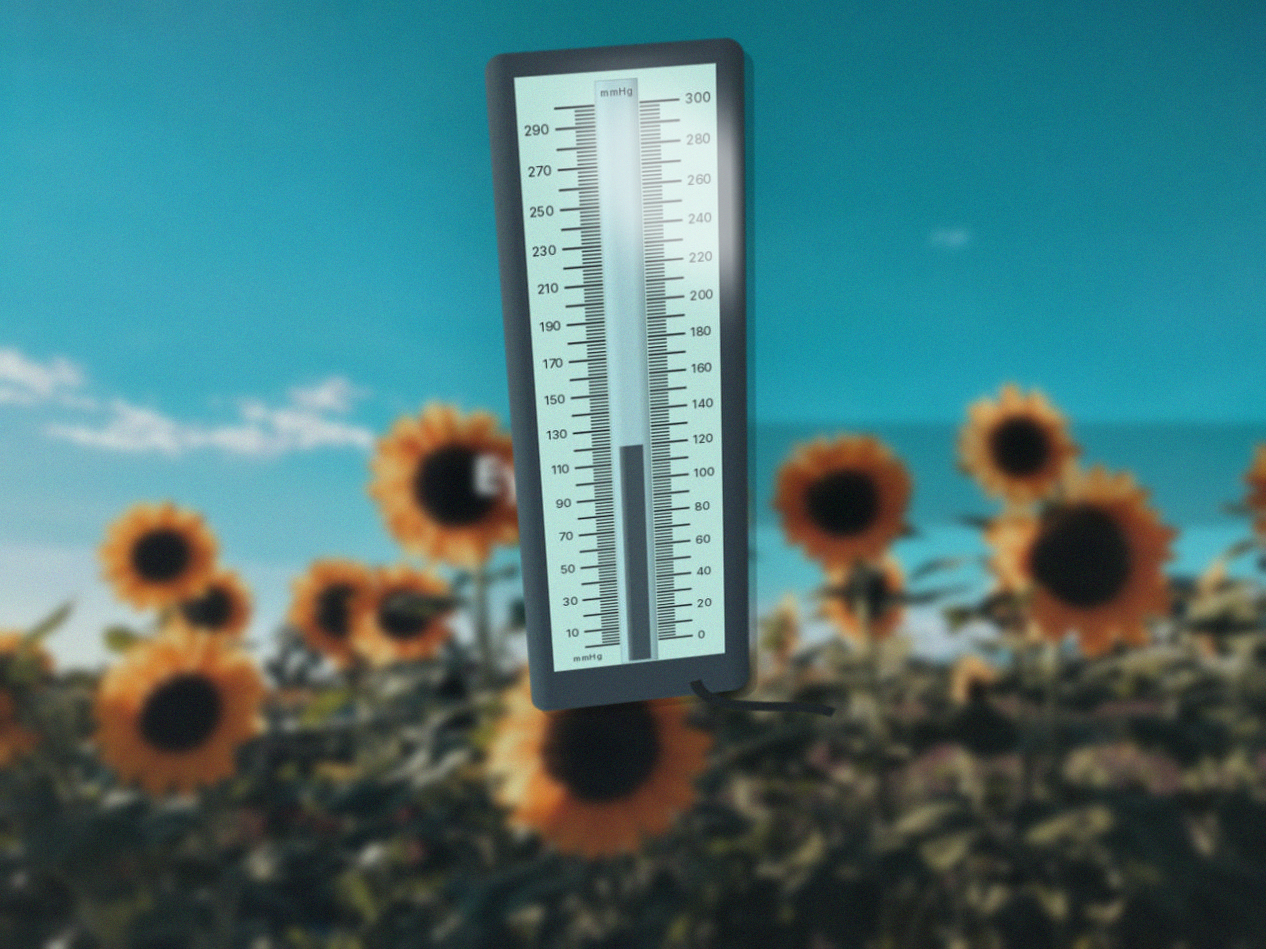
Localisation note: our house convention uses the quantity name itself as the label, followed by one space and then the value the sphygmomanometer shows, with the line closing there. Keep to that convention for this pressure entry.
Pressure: 120 mmHg
